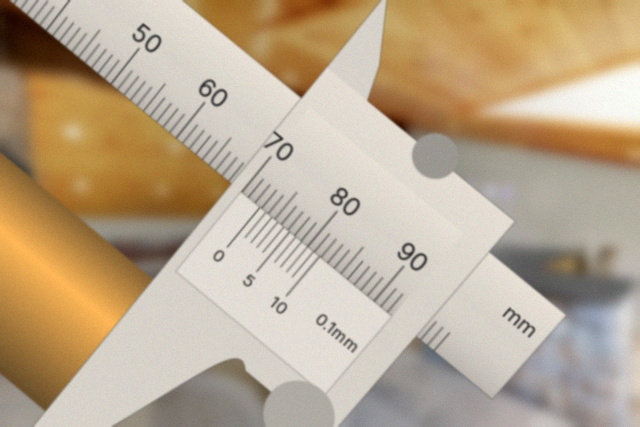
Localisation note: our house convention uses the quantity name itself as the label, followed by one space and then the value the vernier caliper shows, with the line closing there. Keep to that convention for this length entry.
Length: 72.8 mm
